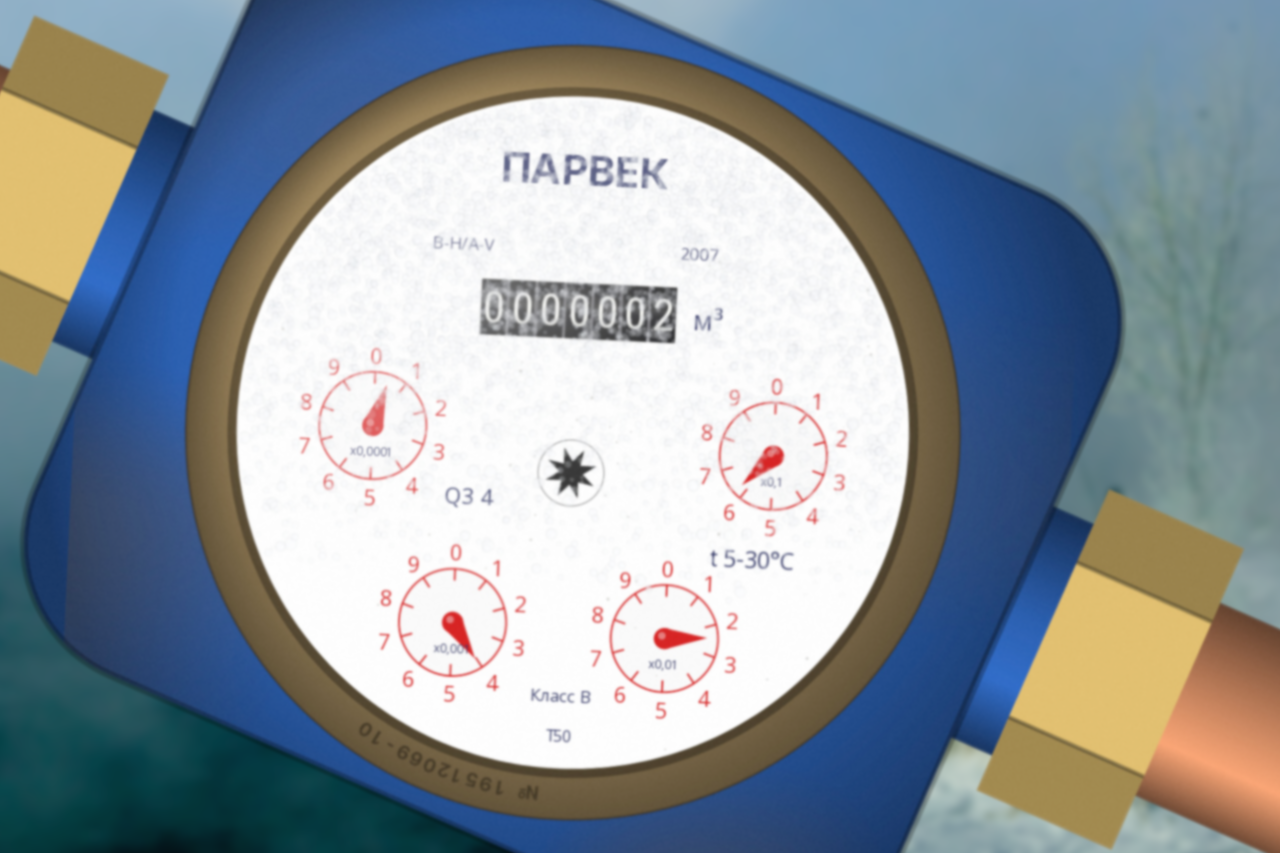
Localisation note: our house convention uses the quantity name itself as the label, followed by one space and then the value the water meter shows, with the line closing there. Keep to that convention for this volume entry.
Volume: 2.6240 m³
